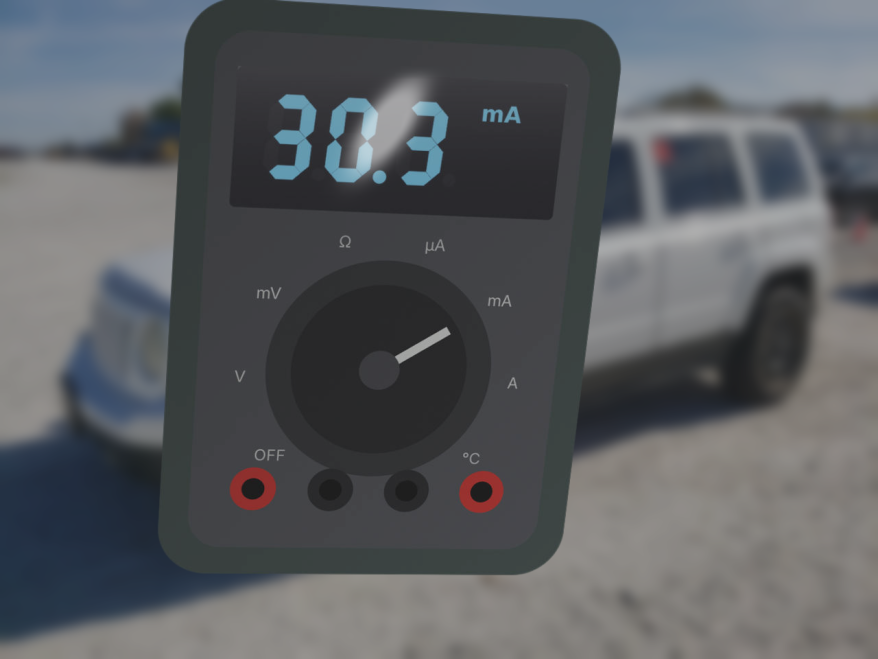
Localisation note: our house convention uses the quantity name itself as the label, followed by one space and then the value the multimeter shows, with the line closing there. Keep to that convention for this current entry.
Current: 30.3 mA
